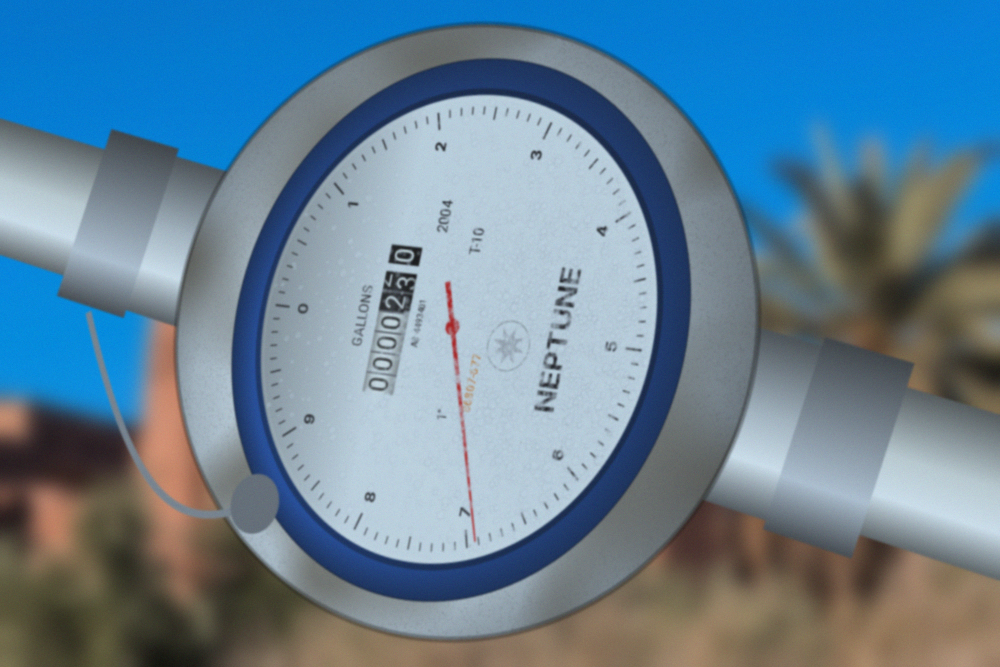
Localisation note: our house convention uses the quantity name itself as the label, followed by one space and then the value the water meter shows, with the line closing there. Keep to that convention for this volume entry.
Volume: 226.9 gal
